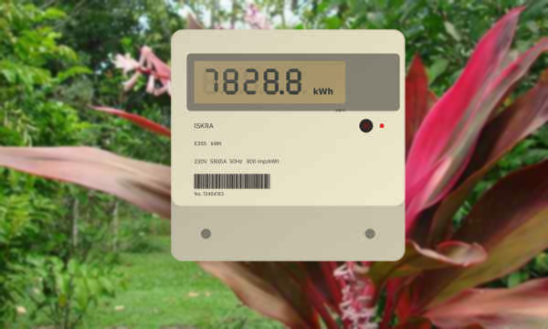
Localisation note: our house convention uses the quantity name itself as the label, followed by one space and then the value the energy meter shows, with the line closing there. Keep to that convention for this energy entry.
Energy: 7828.8 kWh
